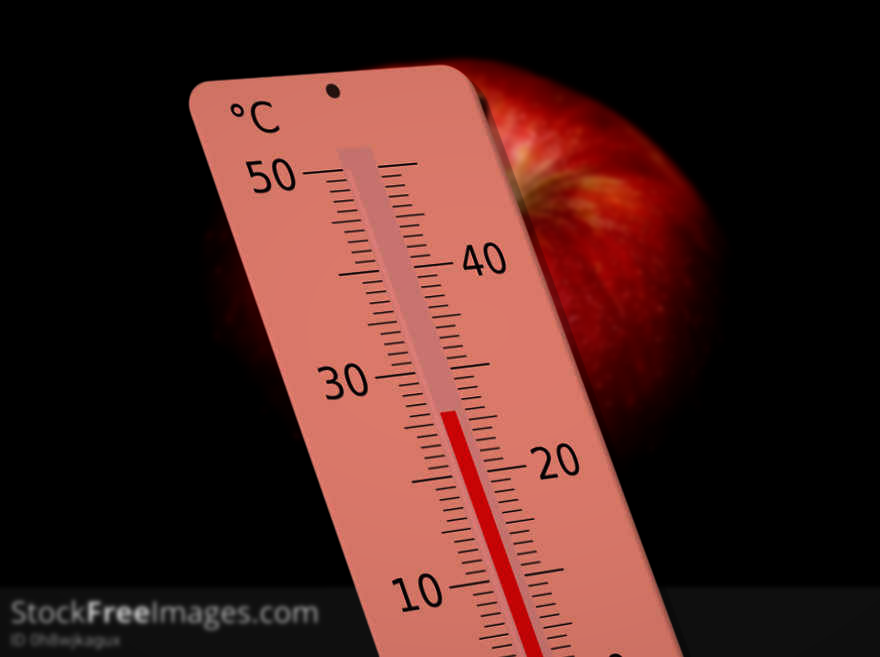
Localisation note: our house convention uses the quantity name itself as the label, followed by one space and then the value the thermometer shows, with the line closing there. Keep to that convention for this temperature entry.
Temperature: 26 °C
